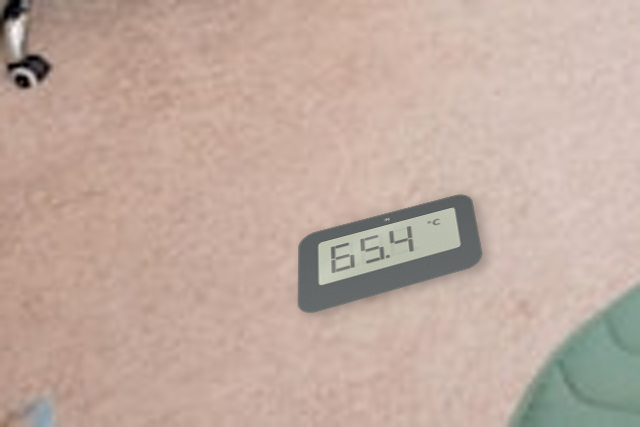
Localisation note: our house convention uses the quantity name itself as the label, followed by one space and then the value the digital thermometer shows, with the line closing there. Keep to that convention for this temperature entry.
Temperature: 65.4 °C
